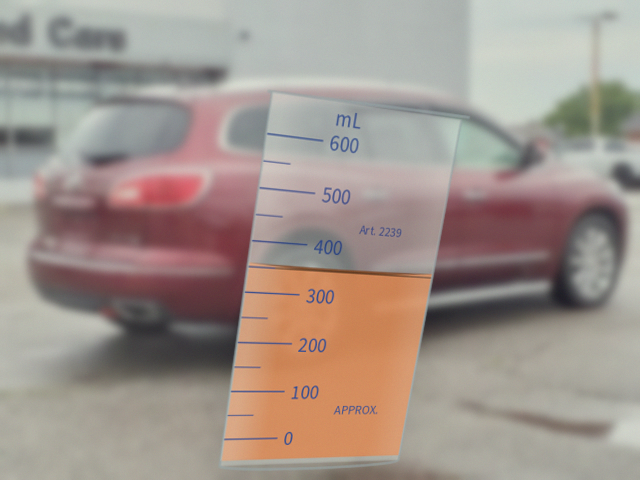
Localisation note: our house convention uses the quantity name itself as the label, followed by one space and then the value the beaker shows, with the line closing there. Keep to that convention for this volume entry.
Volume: 350 mL
